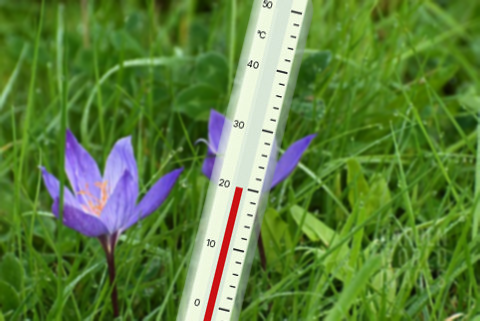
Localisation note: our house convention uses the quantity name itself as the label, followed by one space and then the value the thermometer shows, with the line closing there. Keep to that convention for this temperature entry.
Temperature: 20 °C
